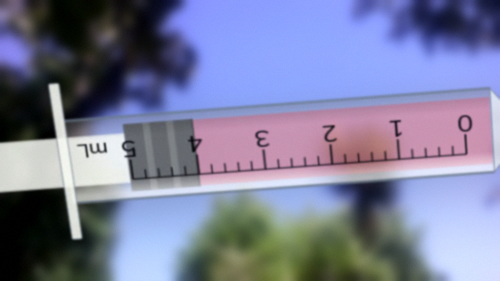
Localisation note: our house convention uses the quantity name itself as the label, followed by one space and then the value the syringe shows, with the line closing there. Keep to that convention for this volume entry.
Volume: 4 mL
